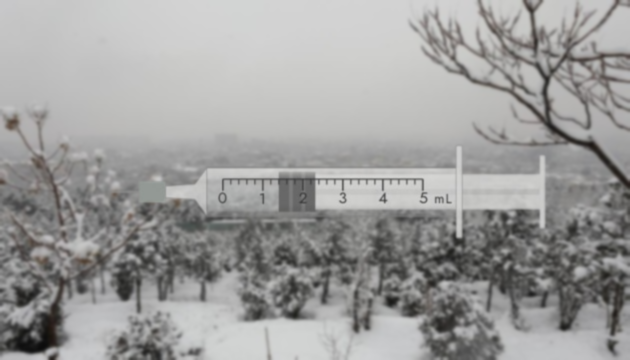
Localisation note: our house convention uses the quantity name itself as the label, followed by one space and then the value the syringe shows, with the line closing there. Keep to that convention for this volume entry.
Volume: 1.4 mL
